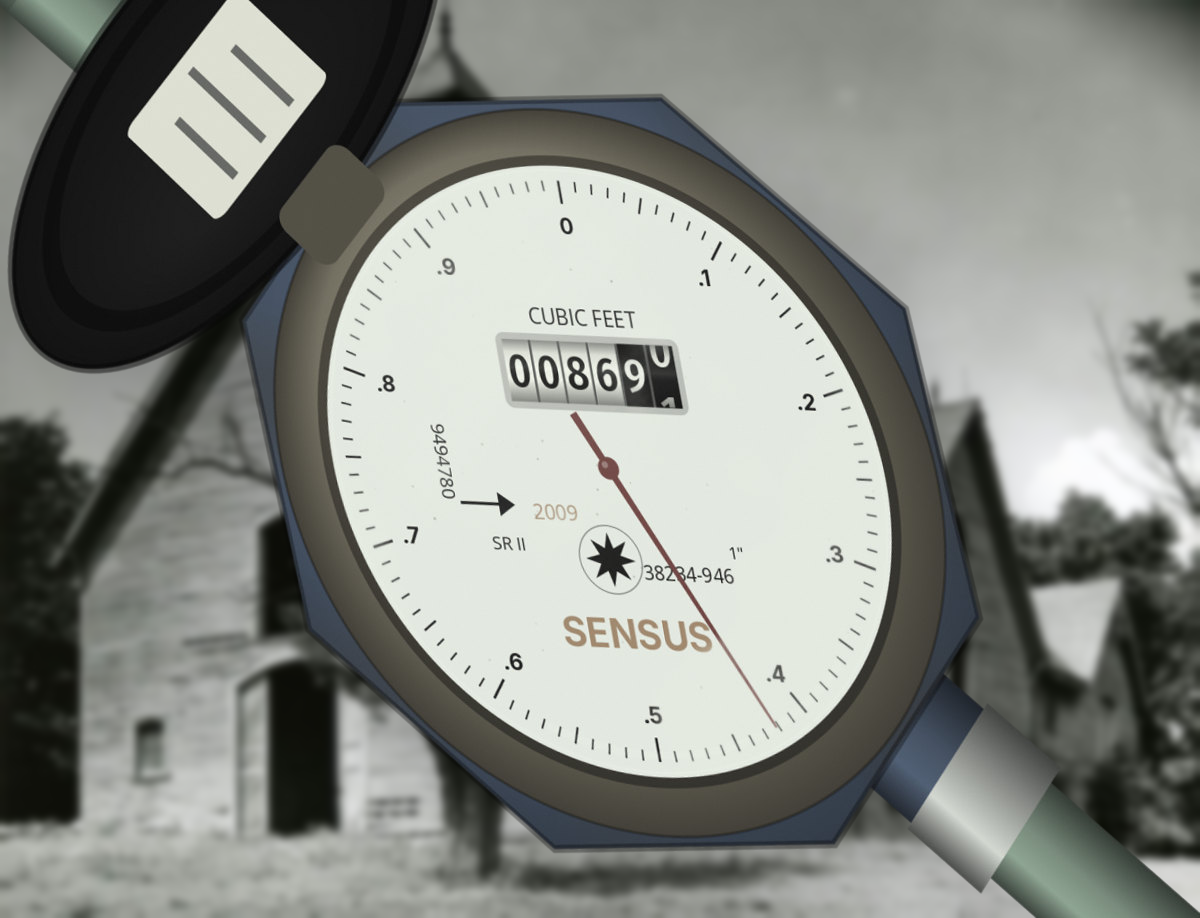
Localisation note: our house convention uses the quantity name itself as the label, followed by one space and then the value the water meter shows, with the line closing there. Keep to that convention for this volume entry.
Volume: 8690.42 ft³
